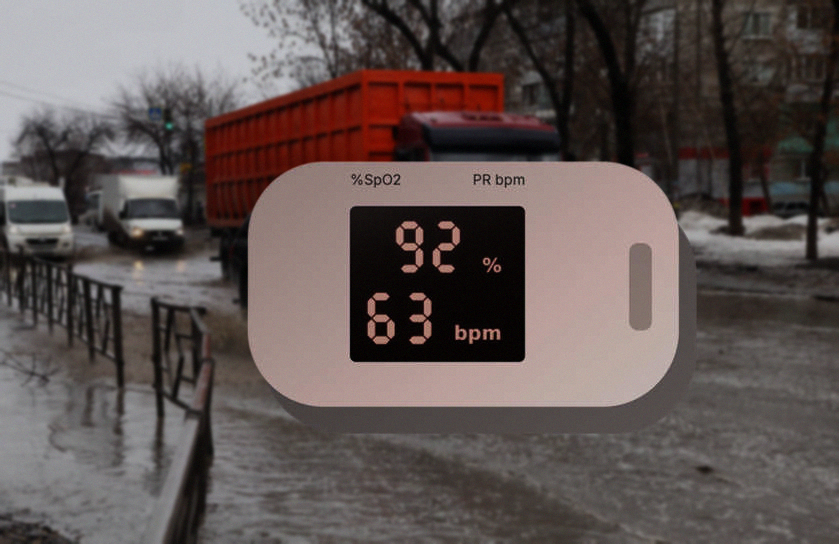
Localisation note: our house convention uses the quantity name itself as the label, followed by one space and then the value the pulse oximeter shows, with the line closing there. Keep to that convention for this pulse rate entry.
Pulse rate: 63 bpm
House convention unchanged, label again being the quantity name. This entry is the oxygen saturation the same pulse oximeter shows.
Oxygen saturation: 92 %
